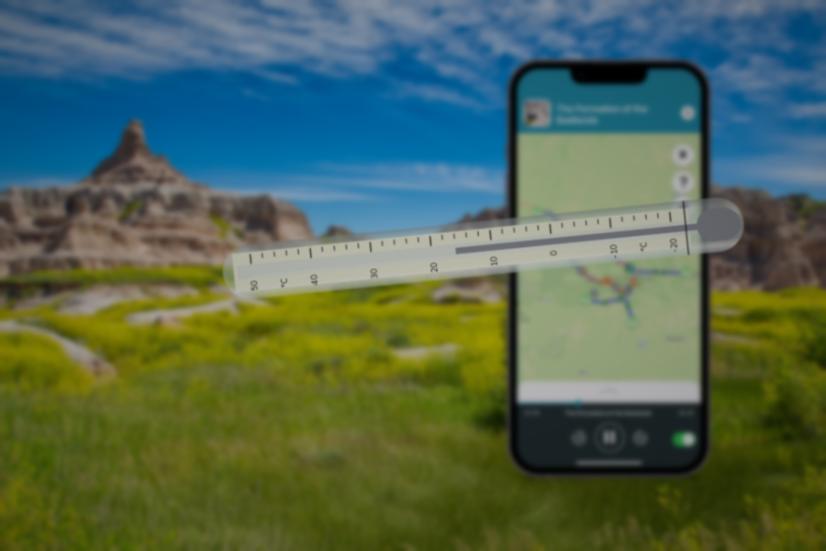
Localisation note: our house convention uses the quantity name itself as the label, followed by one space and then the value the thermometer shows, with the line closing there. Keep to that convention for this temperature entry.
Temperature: 16 °C
